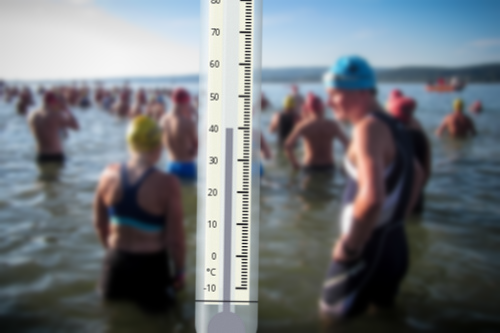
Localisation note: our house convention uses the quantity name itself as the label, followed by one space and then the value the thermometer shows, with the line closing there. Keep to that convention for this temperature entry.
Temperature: 40 °C
